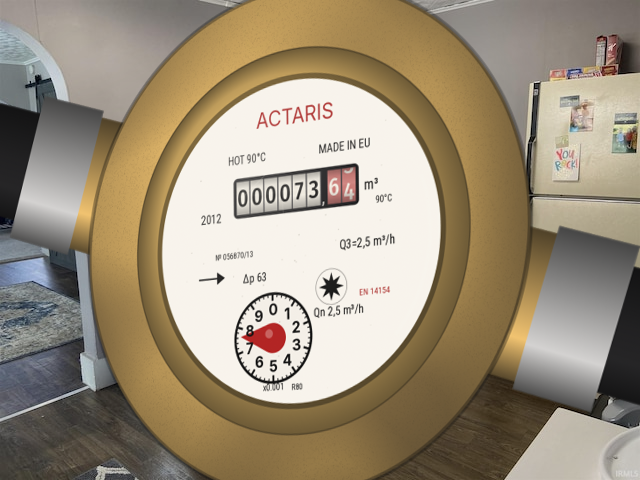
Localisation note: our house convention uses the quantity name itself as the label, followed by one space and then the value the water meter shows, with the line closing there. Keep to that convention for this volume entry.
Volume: 73.637 m³
